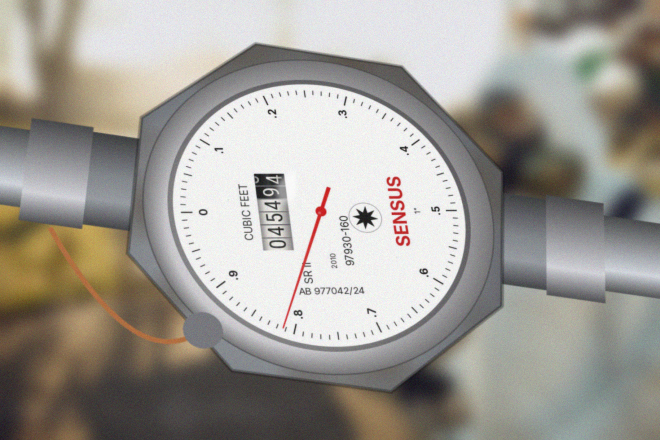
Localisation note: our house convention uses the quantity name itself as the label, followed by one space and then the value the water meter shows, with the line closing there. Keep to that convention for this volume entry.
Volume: 45493.81 ft³
